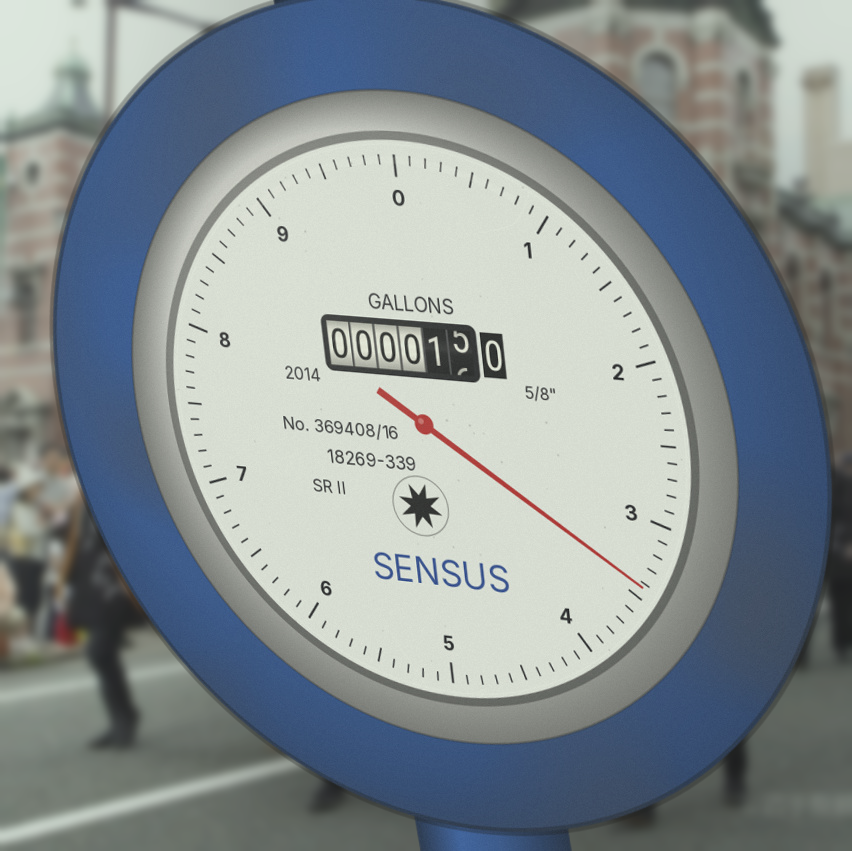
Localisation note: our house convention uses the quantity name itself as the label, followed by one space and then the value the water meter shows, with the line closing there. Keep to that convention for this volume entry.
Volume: 153.4 gal
